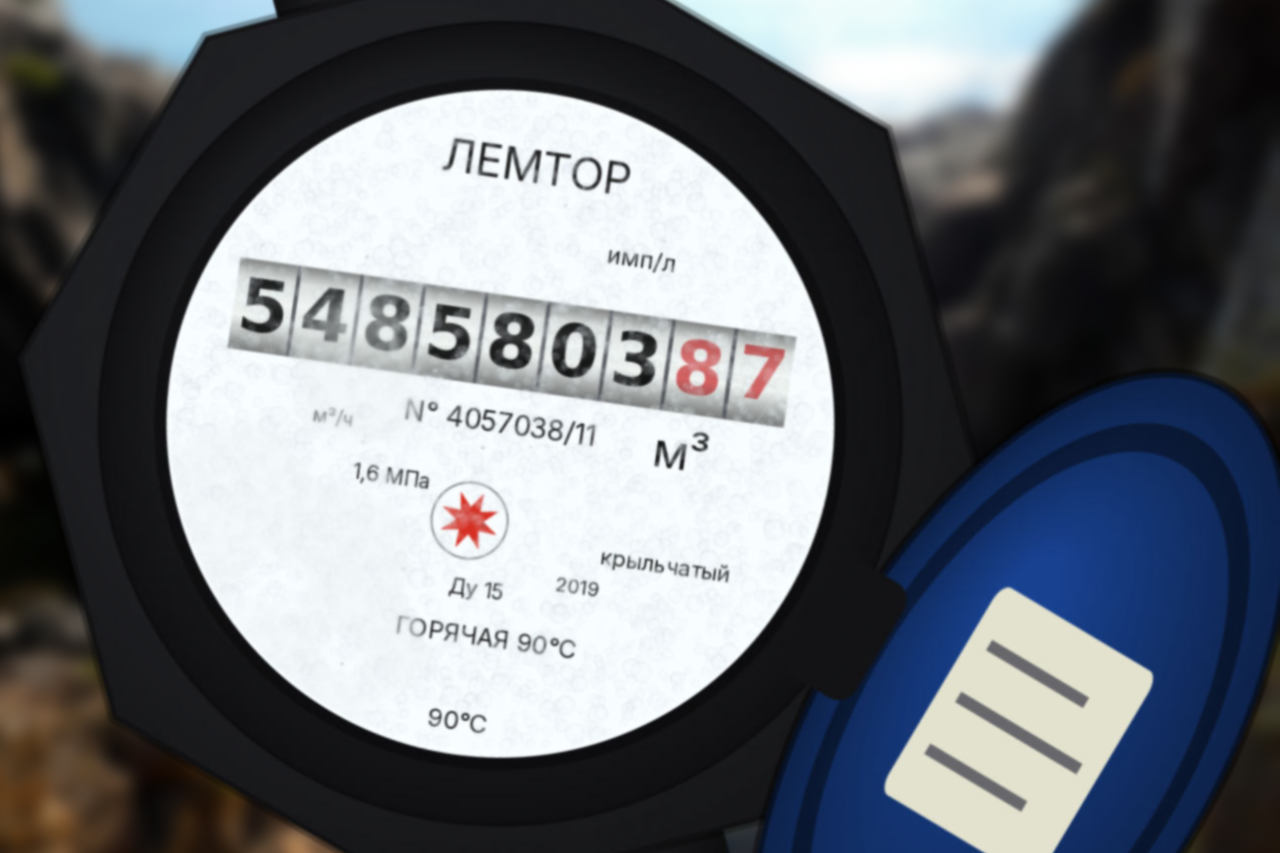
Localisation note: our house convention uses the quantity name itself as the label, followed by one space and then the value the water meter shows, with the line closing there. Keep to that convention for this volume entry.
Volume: 5485803.87 m³
